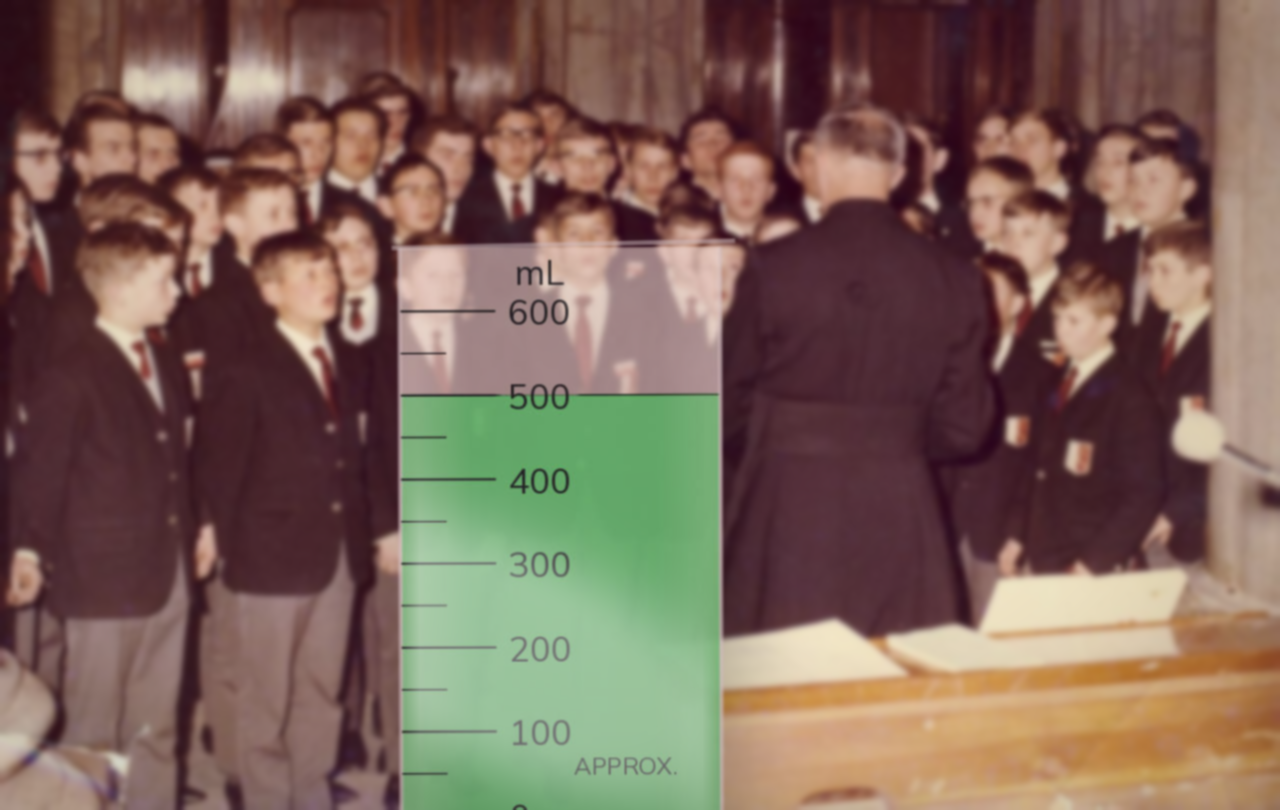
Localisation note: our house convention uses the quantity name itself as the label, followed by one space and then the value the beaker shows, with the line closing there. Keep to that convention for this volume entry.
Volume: 500 mL
